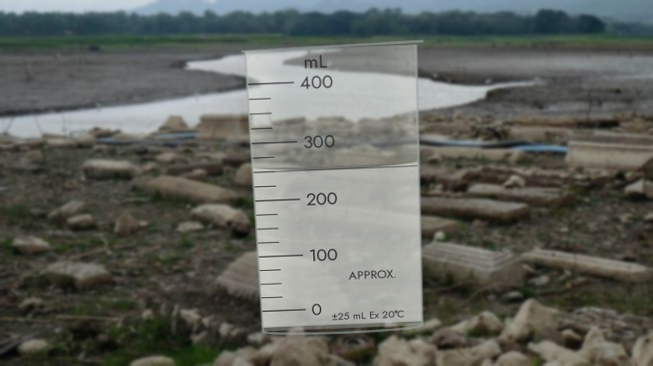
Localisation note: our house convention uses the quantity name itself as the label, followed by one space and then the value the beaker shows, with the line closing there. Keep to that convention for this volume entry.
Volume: 250 mL
